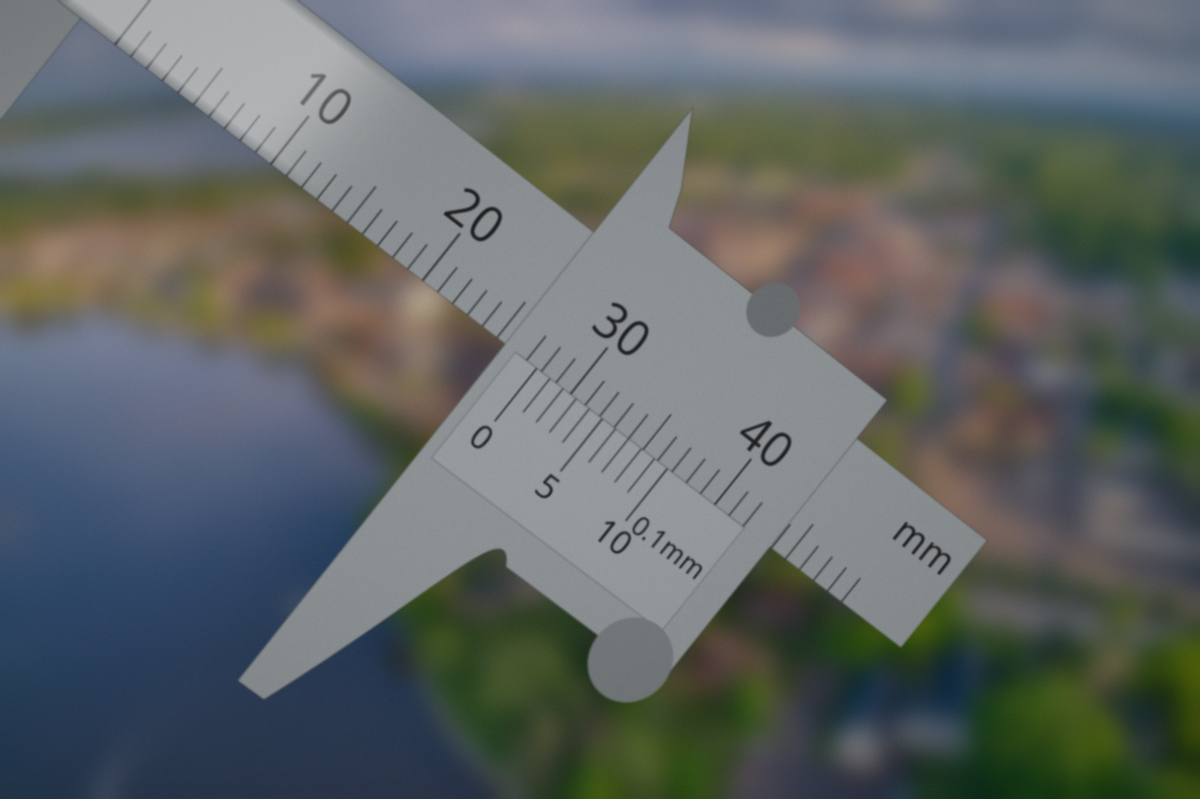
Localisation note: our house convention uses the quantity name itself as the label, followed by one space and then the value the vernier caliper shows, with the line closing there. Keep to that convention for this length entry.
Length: 27.7 mm
